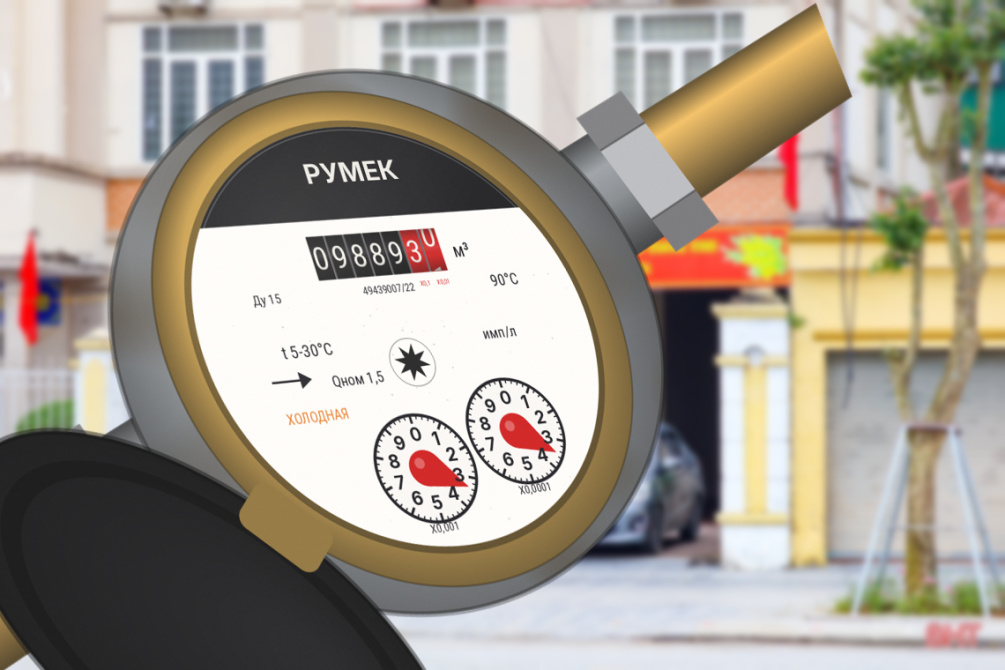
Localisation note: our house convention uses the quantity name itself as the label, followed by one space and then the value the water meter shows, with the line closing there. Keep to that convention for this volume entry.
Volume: 9889.3033 m³
